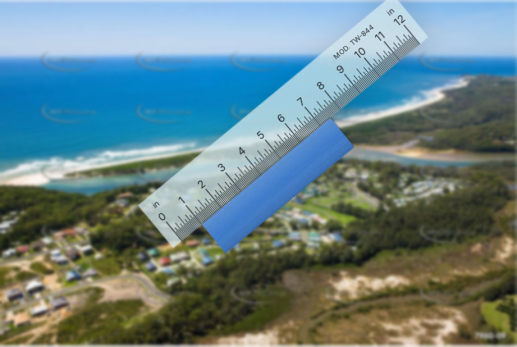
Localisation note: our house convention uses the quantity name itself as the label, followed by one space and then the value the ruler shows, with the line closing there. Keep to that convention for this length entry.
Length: 6.5 in
